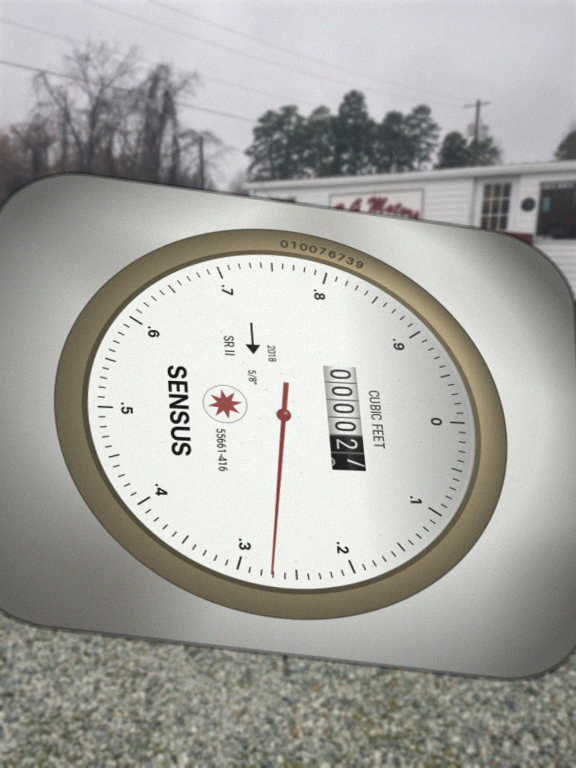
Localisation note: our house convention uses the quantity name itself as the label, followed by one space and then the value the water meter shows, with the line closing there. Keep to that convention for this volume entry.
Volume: 27.27 ft³
